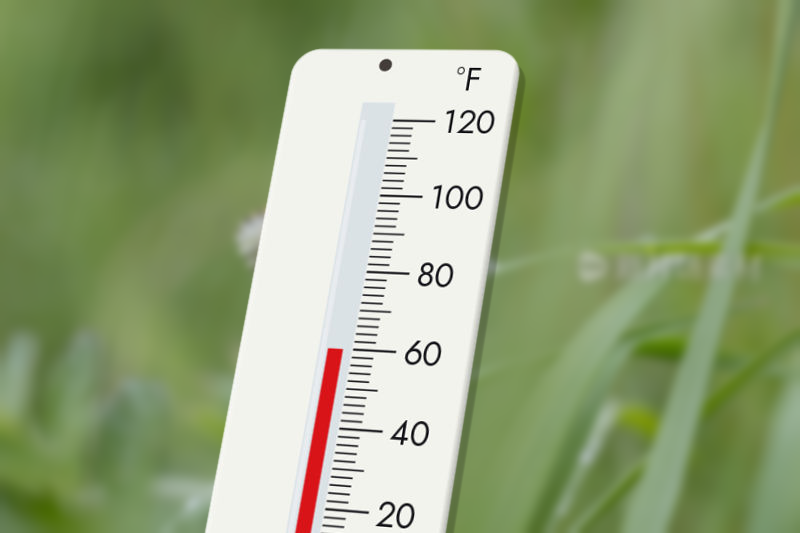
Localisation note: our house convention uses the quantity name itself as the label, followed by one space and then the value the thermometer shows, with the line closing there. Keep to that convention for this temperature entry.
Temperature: 60 °F
